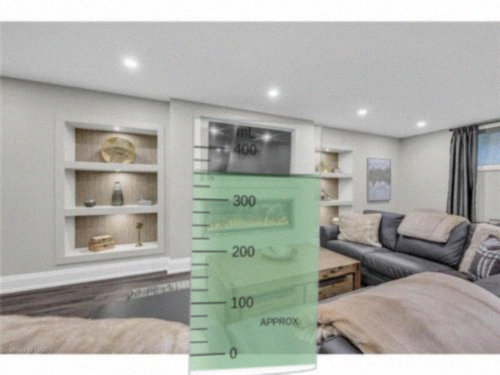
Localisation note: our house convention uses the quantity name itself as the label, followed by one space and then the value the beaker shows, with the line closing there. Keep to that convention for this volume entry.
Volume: 350 mL
